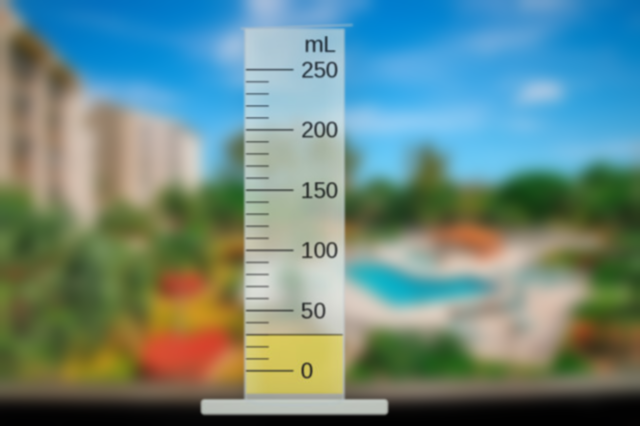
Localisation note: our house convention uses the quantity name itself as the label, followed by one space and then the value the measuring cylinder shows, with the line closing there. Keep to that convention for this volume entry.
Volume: 30 mL
